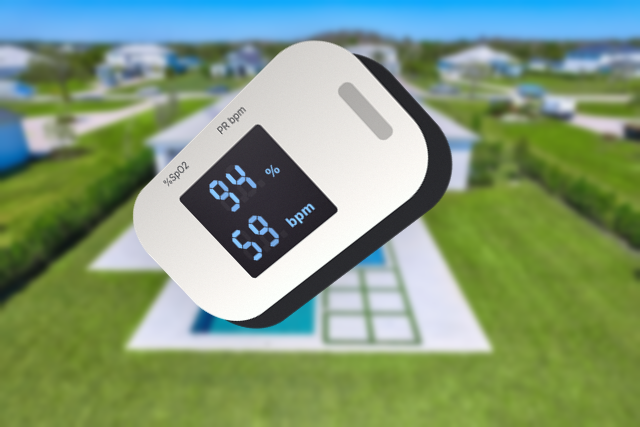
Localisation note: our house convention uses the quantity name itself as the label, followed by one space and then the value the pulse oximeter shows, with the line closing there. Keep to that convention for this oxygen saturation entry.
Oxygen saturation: 94 %
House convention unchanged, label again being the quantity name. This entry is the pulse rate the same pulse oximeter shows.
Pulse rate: 59 bpm
